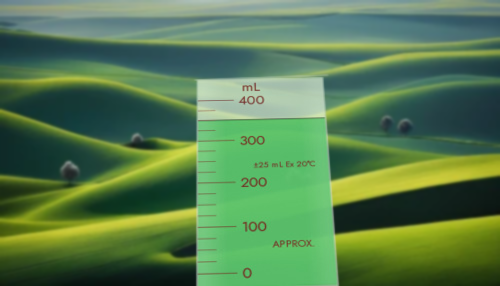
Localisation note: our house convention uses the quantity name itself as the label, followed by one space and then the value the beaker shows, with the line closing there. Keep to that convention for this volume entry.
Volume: 350 mL
